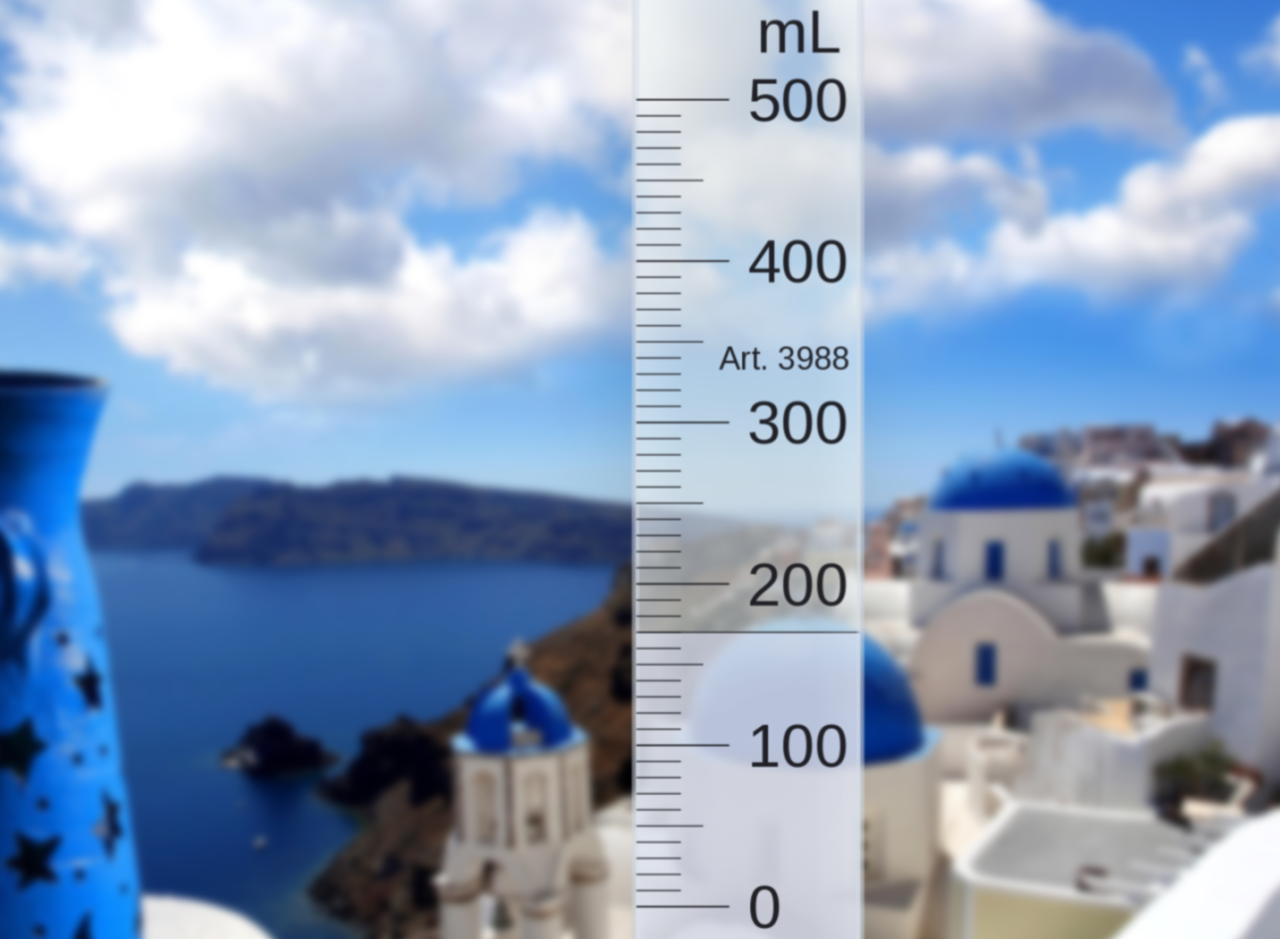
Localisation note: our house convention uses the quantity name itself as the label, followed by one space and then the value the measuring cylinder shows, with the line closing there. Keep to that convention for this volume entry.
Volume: 170 mL
